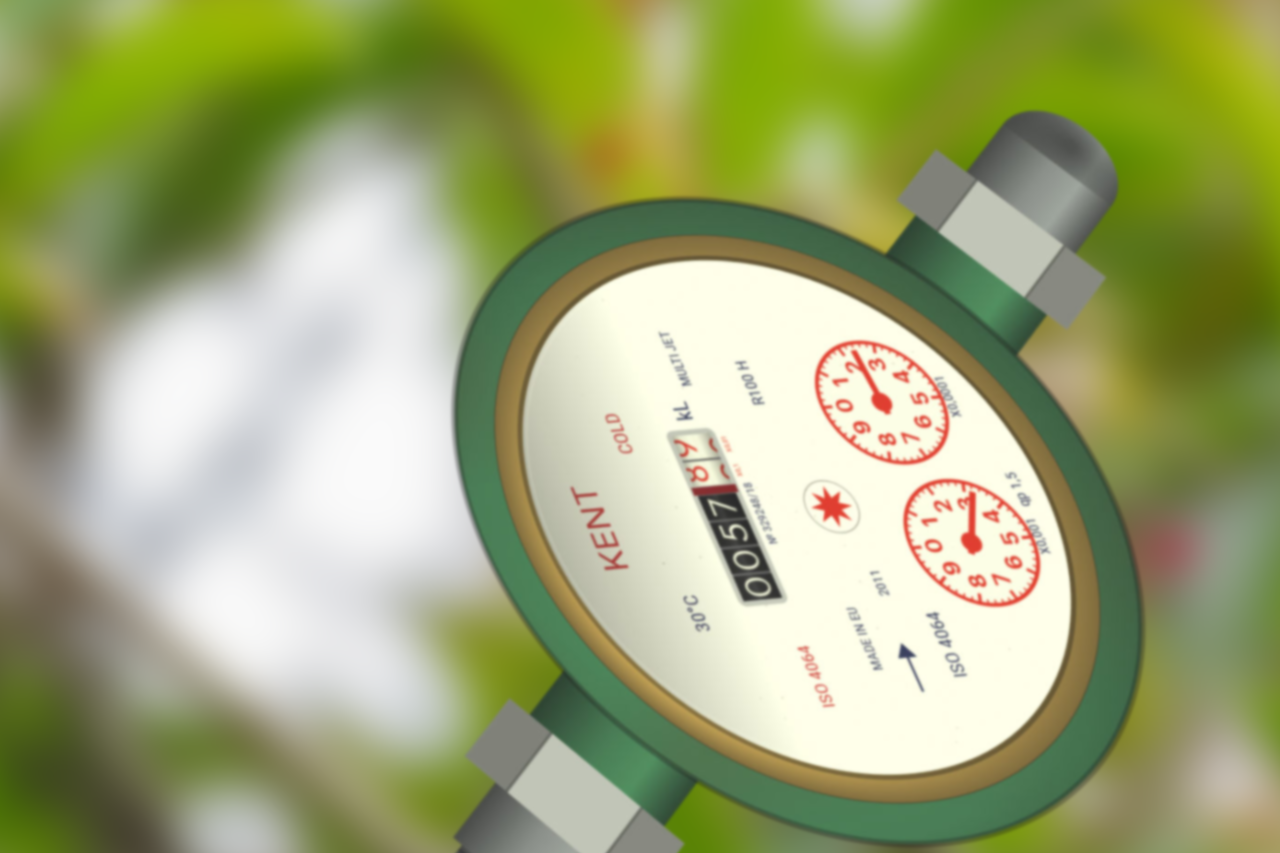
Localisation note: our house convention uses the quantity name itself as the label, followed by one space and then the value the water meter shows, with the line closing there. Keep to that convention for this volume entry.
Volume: 57.8932 kL
